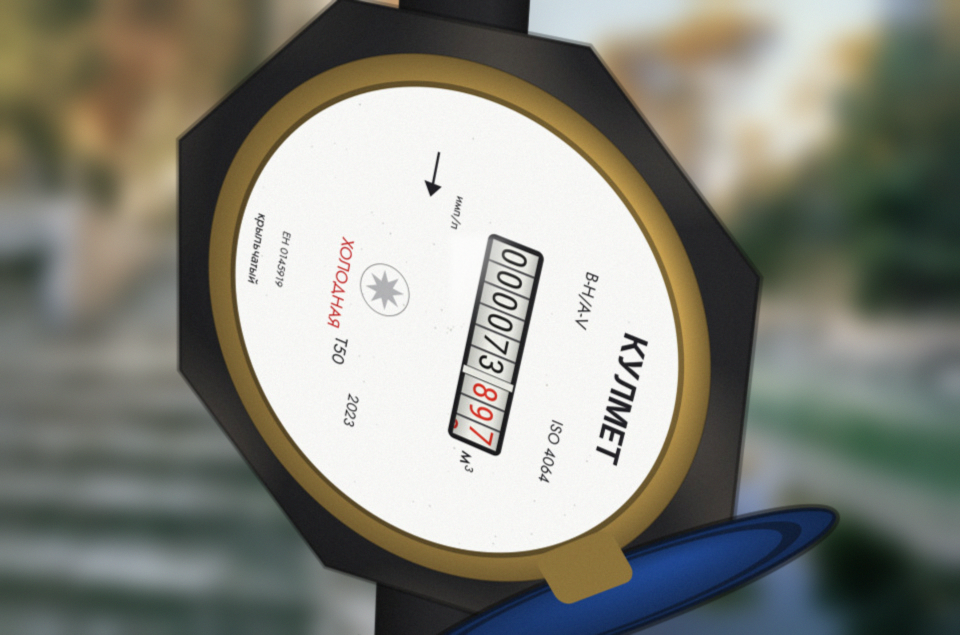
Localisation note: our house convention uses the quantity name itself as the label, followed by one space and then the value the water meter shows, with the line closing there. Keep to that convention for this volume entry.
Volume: 73.897 m³
